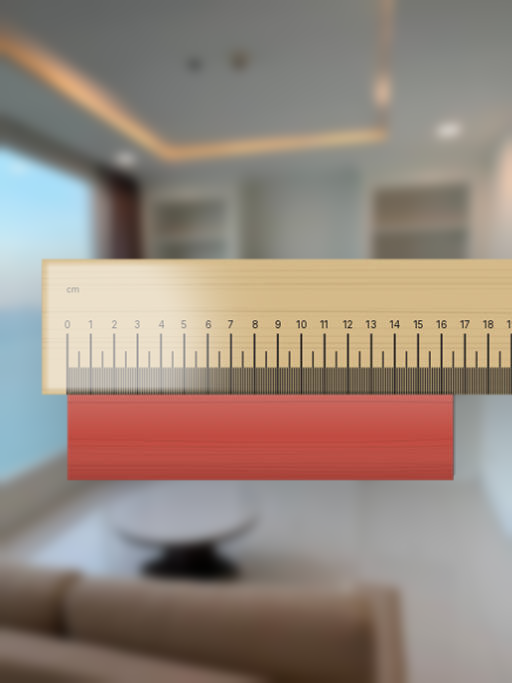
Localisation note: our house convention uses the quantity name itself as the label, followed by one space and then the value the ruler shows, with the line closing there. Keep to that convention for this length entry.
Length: 16.5 cm
